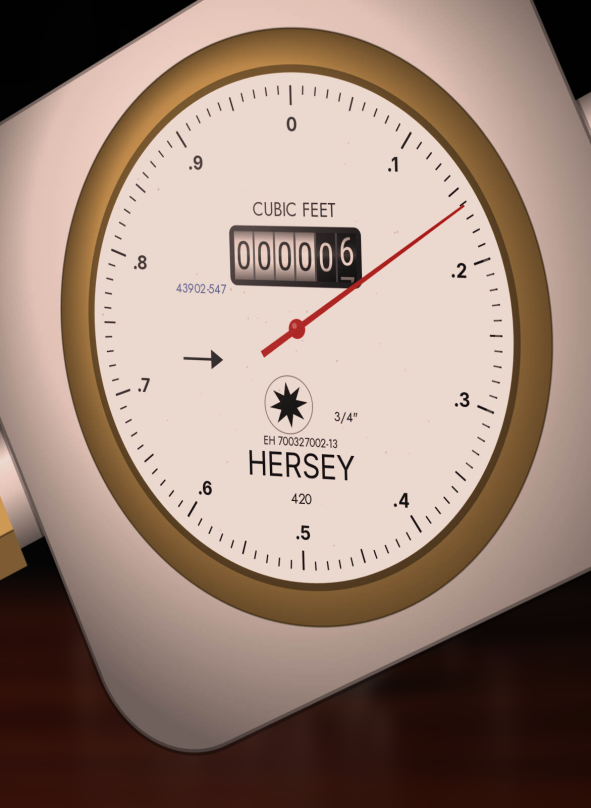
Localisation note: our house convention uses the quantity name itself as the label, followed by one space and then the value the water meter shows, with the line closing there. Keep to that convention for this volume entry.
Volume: 6.16 ft³
